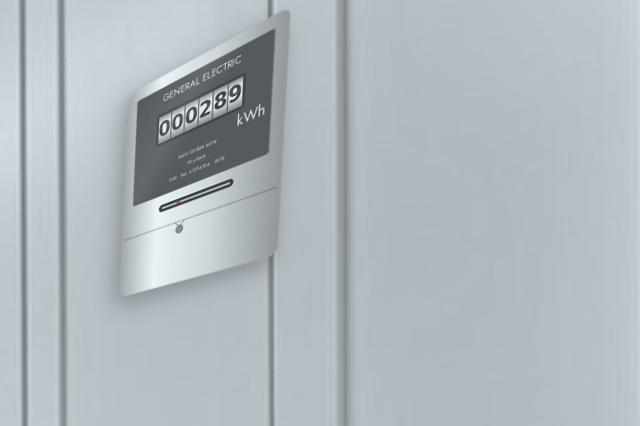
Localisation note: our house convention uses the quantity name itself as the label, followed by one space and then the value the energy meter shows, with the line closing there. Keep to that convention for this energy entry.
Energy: 289 kWh
